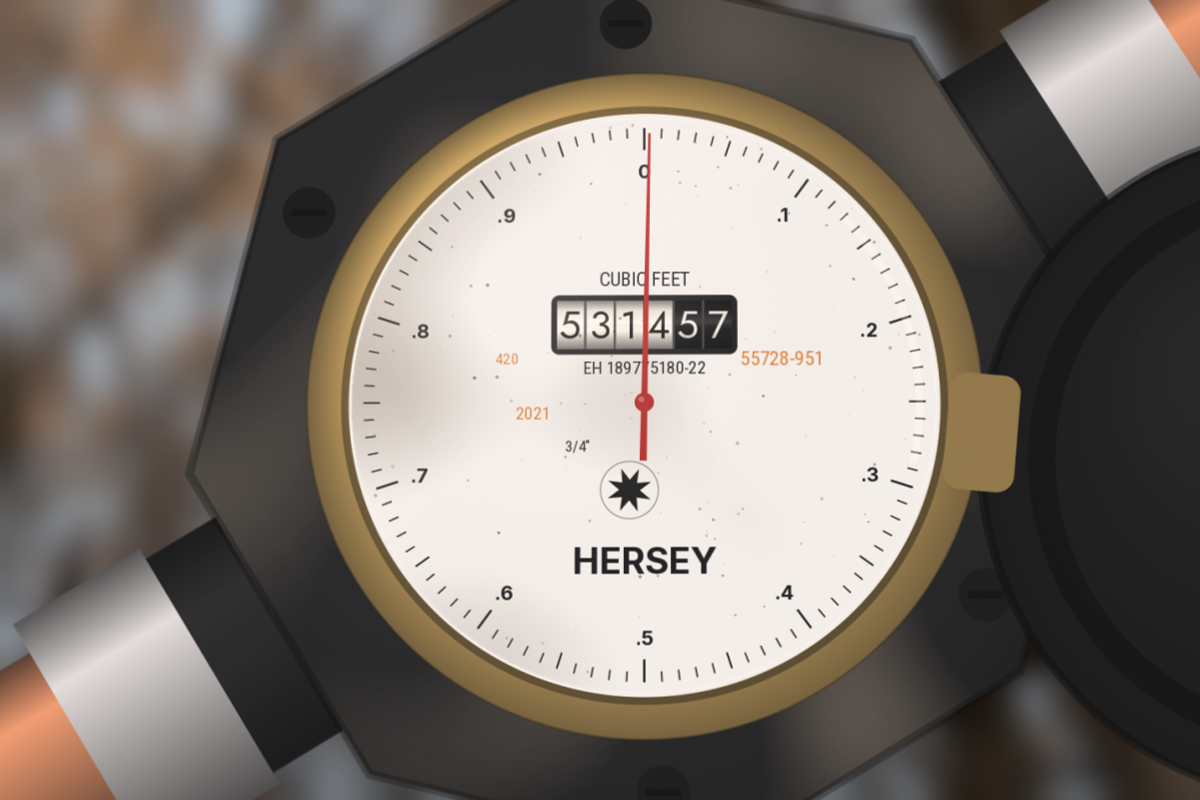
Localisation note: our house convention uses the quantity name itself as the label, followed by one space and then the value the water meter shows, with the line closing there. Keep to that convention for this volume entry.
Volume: 531457.00 ft³
